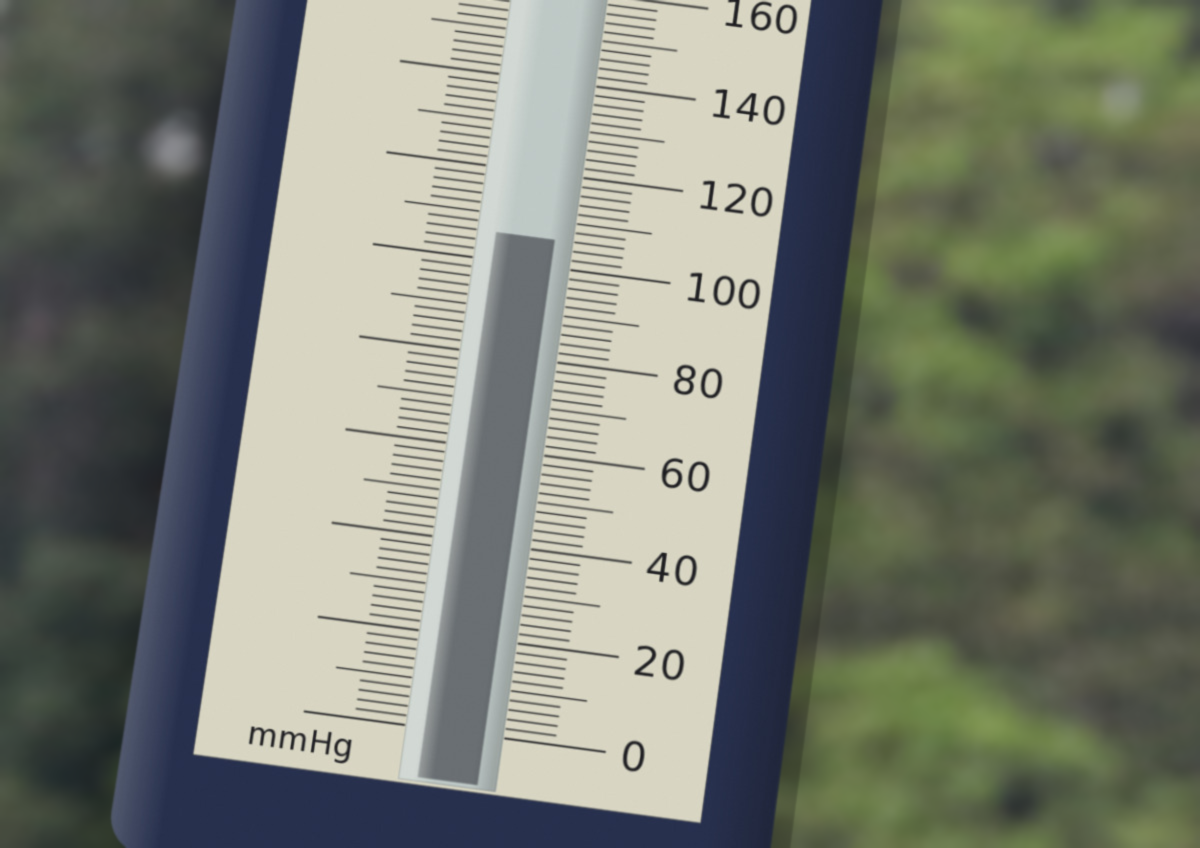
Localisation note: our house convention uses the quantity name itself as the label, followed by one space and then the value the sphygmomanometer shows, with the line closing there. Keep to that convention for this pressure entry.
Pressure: 106 mmHg
